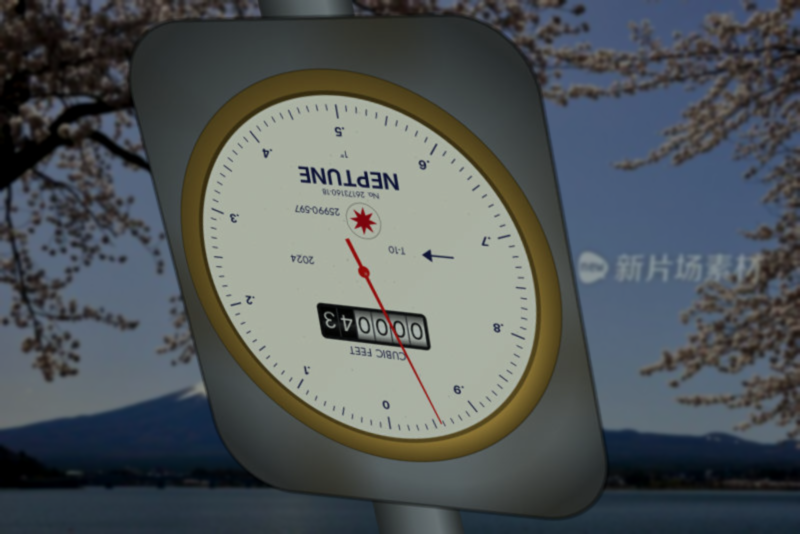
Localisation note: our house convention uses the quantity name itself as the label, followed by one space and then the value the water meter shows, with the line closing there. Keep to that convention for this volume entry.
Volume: 42.94 ft³
